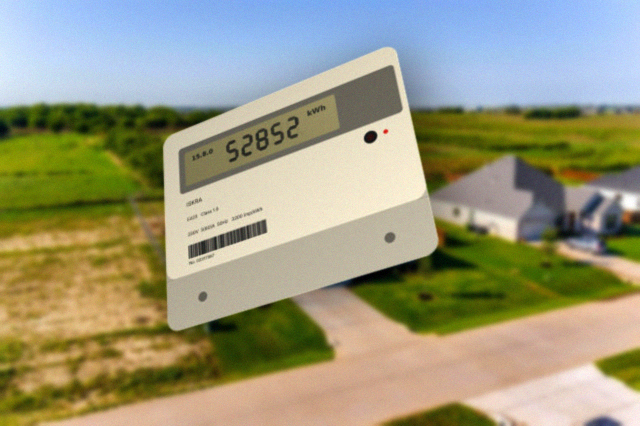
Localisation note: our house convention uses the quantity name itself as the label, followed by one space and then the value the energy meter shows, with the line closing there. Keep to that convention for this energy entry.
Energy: 52852 kWh
